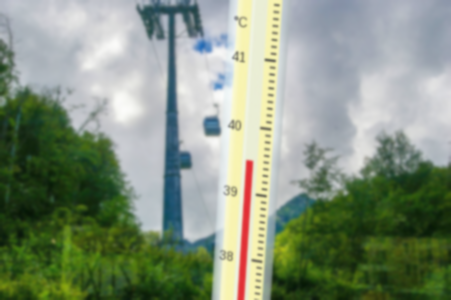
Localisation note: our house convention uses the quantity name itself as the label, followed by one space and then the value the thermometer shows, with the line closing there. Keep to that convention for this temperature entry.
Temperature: 39.5 °C
